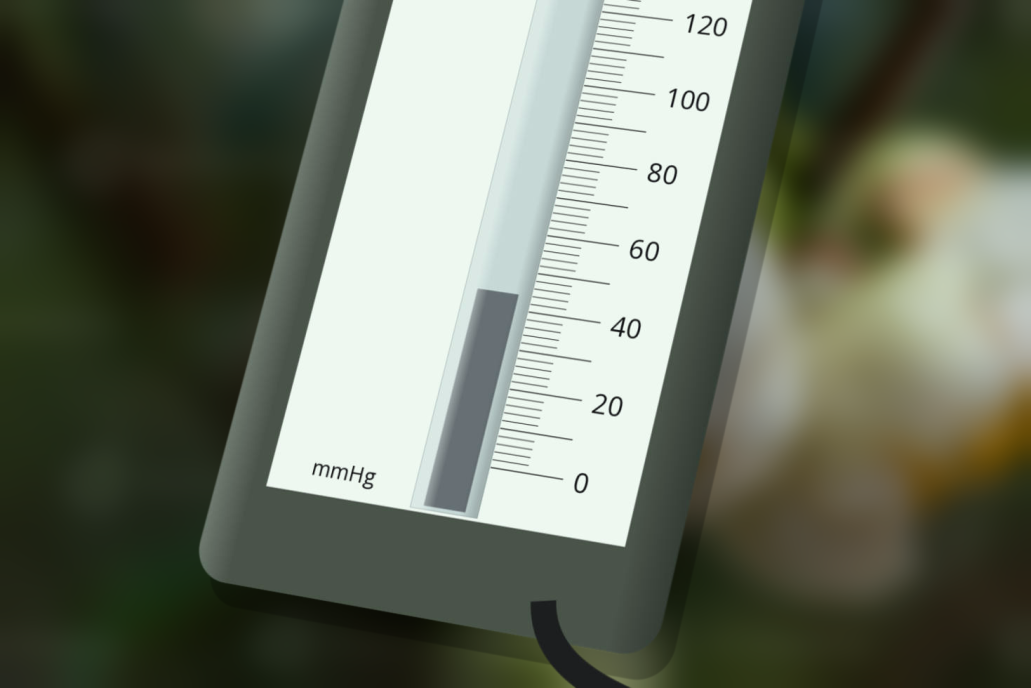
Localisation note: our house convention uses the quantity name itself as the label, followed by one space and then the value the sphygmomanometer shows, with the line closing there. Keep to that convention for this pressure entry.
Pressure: 44 mmHg
